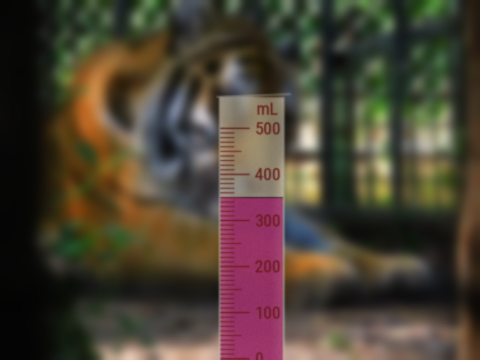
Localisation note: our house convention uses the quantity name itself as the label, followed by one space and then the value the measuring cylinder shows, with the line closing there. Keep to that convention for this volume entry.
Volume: 350 mL
